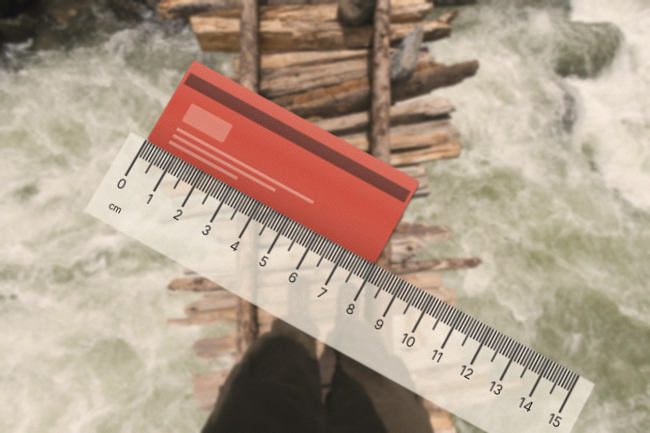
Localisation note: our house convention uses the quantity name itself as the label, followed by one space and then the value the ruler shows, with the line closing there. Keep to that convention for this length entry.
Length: 8 cm
